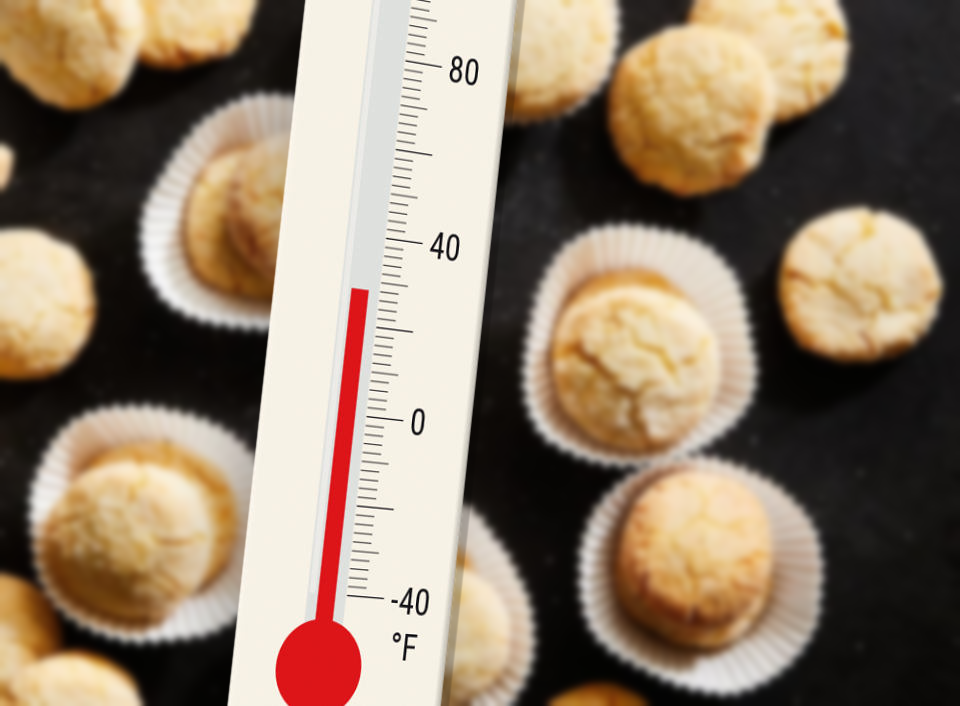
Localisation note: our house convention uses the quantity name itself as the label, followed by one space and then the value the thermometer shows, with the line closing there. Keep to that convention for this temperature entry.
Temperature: 28 °F
